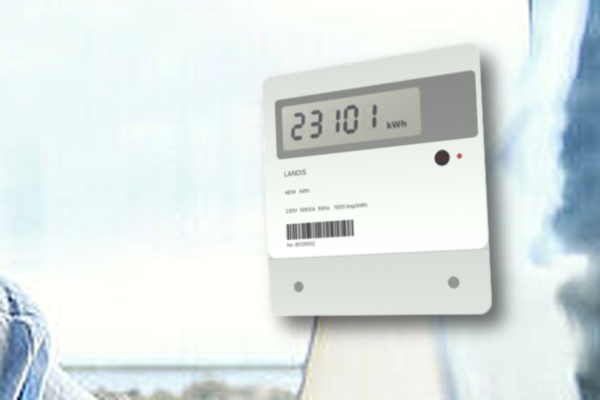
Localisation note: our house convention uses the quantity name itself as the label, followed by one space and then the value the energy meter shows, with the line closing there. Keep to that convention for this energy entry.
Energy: 23101 kWh
